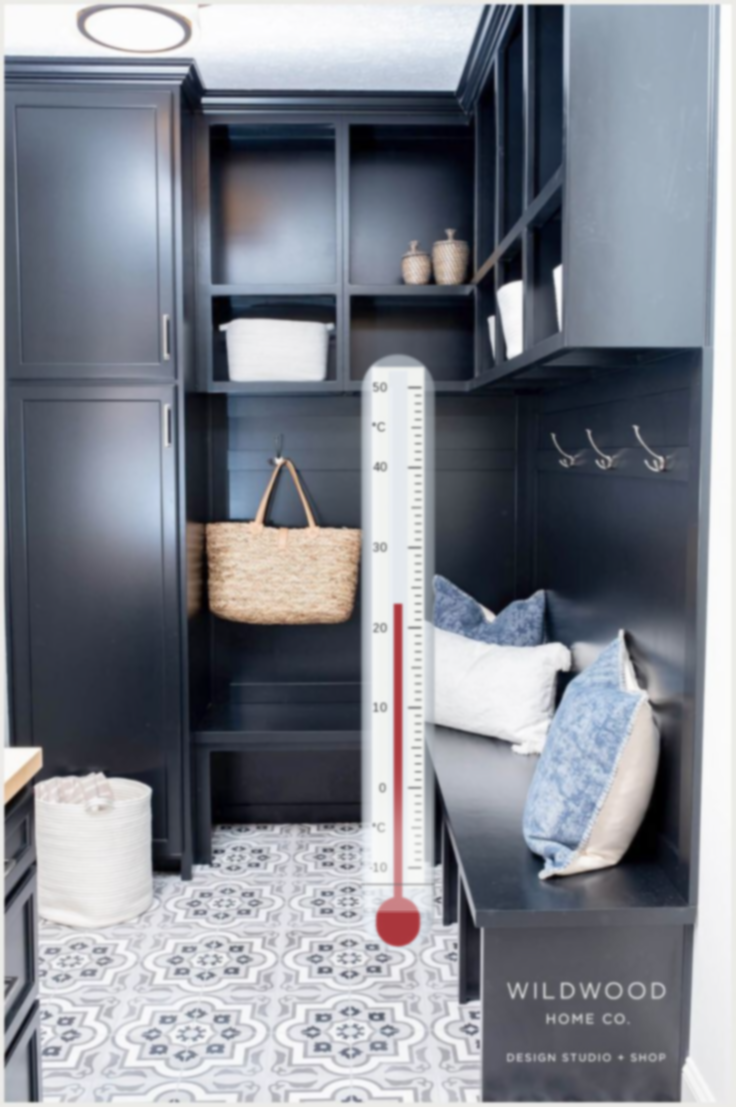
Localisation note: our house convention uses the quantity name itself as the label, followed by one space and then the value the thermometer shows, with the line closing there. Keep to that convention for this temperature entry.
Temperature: 23 °C
